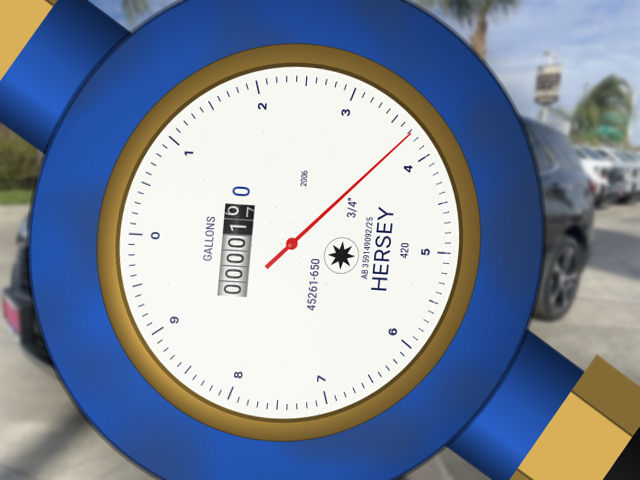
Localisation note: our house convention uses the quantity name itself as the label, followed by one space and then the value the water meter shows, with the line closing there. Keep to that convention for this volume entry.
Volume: 163.7 gal
